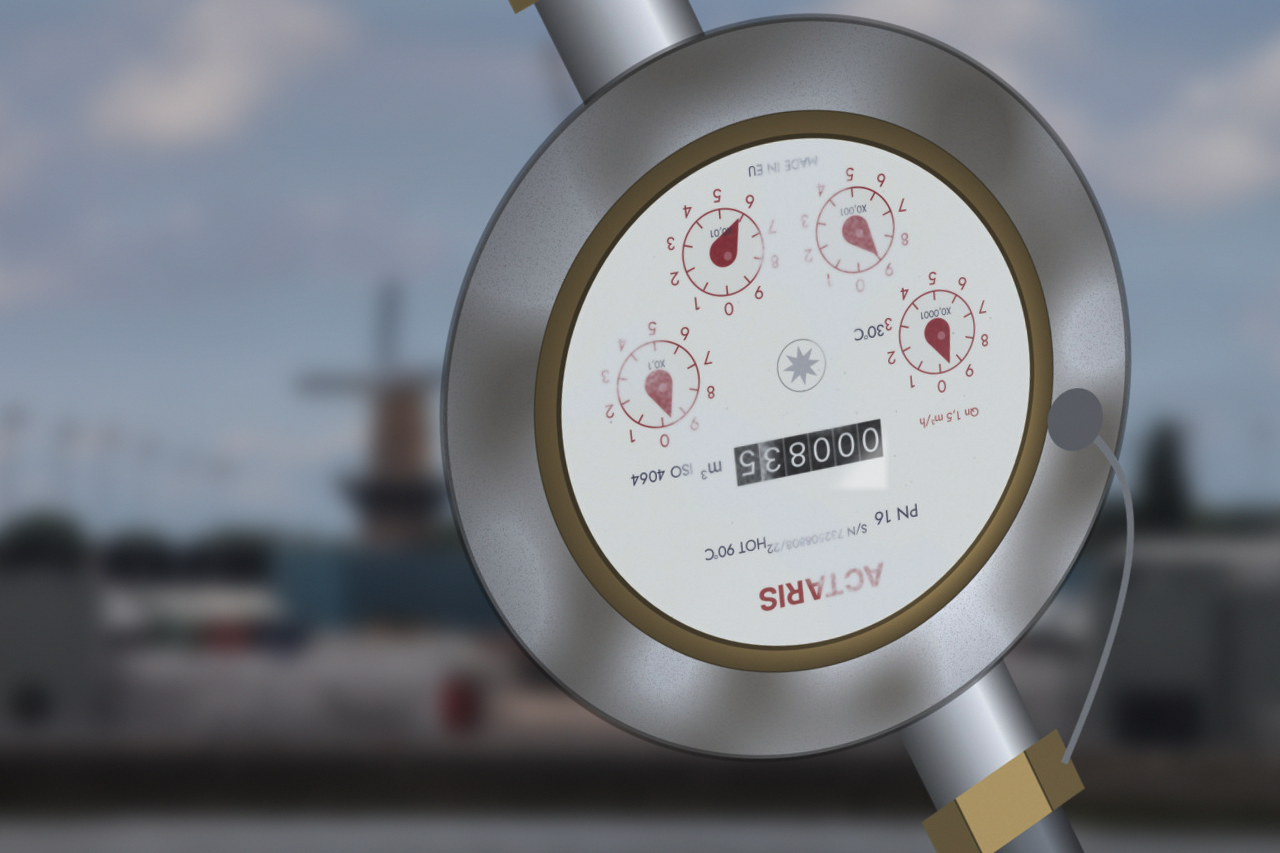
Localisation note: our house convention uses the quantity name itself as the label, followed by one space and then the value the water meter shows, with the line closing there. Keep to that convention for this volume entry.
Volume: 834.9589 m³
